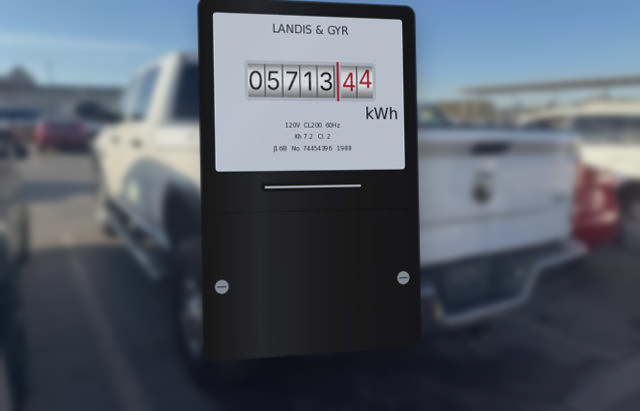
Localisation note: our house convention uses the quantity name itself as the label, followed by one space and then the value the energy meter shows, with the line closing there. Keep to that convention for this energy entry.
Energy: 5713.44 kWh
